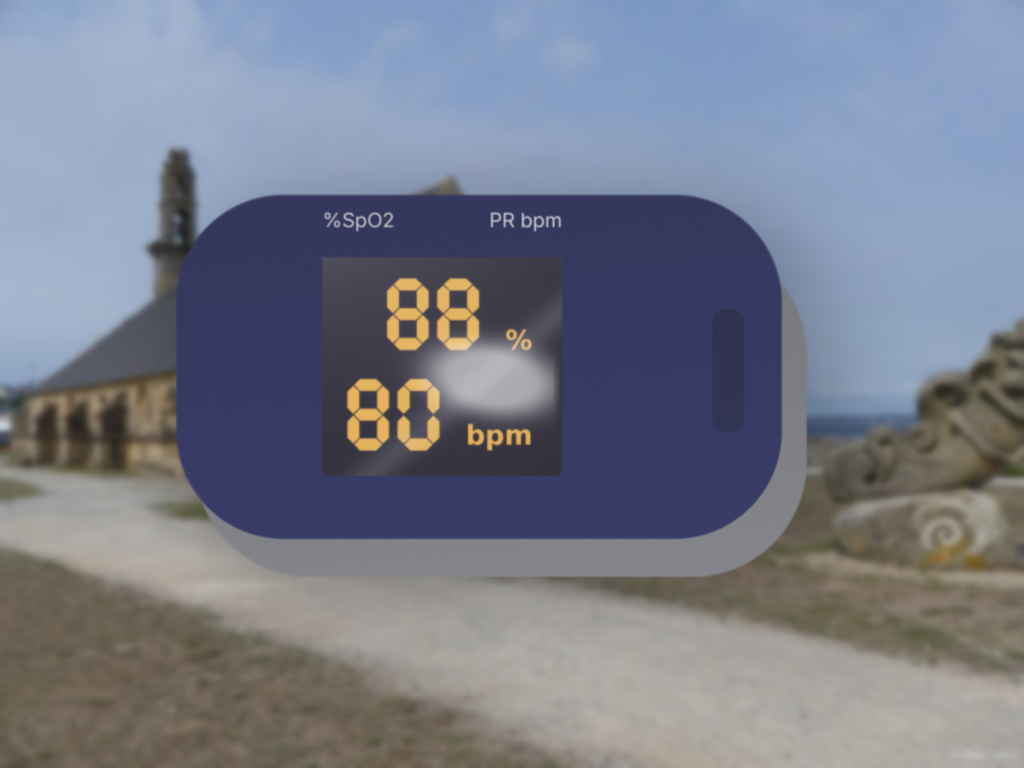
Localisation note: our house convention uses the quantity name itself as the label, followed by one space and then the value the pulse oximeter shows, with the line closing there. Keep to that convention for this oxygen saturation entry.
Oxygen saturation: 88 %
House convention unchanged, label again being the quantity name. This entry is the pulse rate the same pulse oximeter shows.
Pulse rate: 80 bpm
